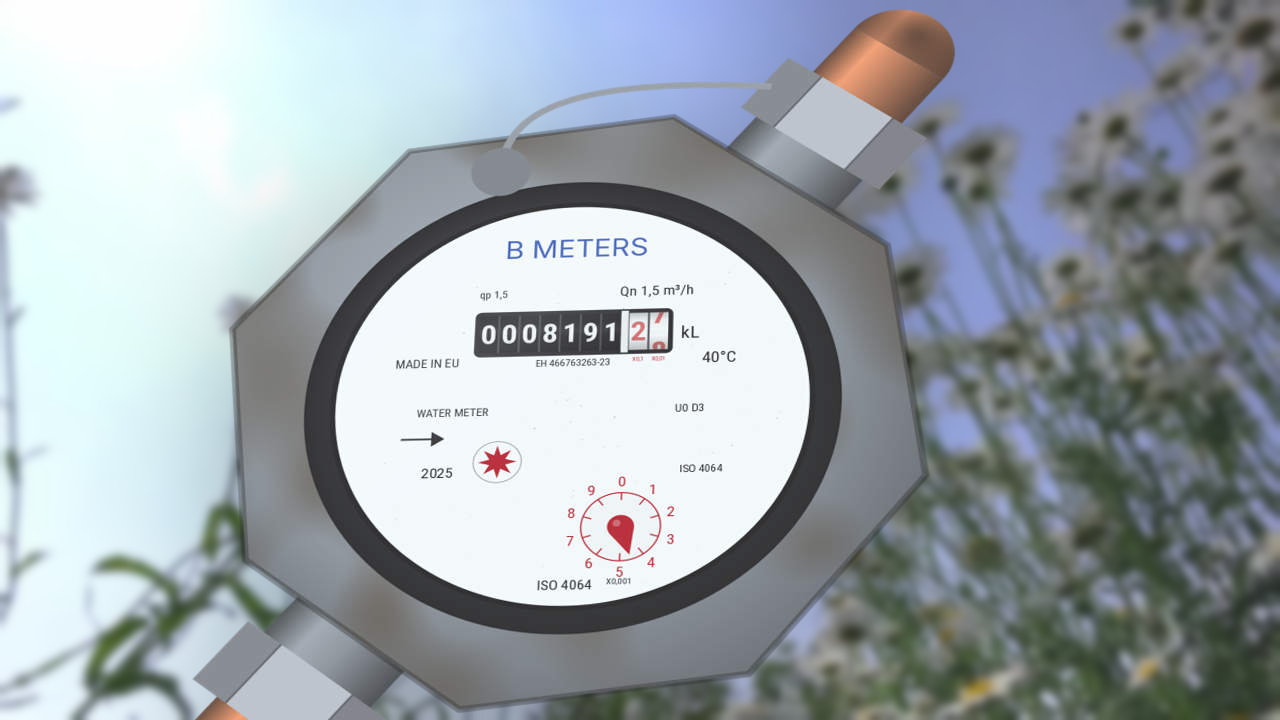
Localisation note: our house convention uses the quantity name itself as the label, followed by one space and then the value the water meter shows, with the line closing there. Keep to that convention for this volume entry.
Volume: 8191.274 kL
